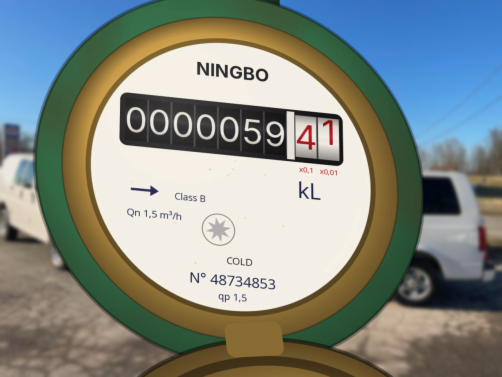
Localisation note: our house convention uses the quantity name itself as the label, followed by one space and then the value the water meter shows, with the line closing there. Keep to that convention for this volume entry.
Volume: 59.41 kL
